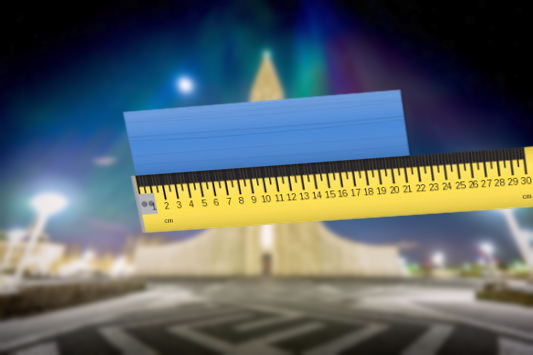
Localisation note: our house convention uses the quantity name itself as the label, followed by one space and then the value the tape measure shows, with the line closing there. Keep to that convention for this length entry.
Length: 21.5 cm
